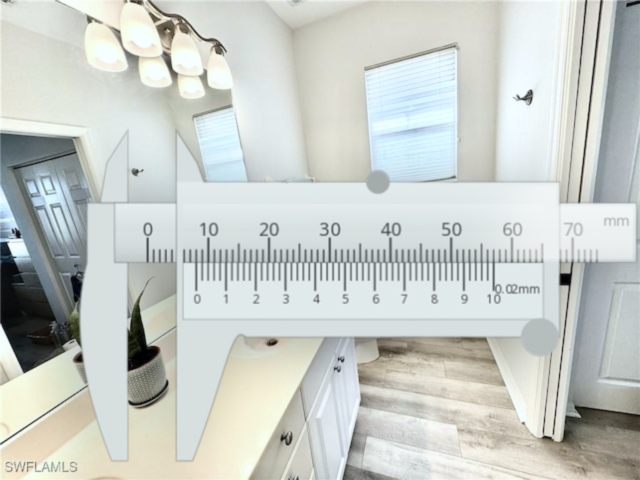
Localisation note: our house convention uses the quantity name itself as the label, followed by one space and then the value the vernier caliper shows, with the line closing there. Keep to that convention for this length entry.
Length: 8.0 mm
